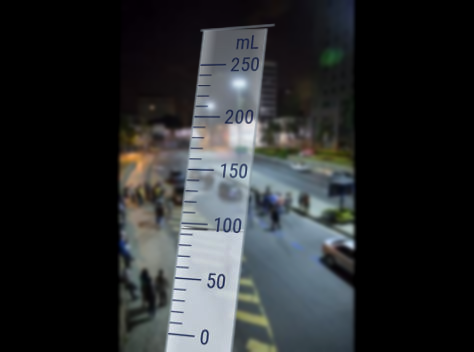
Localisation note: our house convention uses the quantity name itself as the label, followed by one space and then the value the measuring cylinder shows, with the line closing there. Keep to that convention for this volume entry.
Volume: 95 mL
